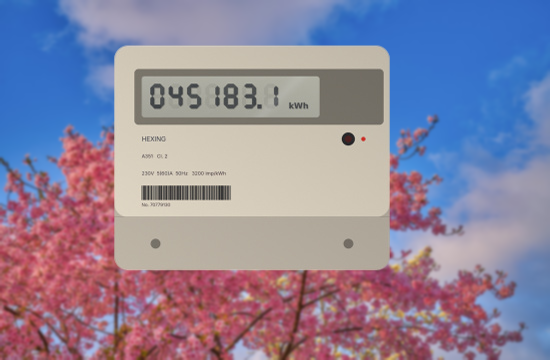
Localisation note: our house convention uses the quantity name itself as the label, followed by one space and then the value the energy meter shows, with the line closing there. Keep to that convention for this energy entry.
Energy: 45183.1 kWh
